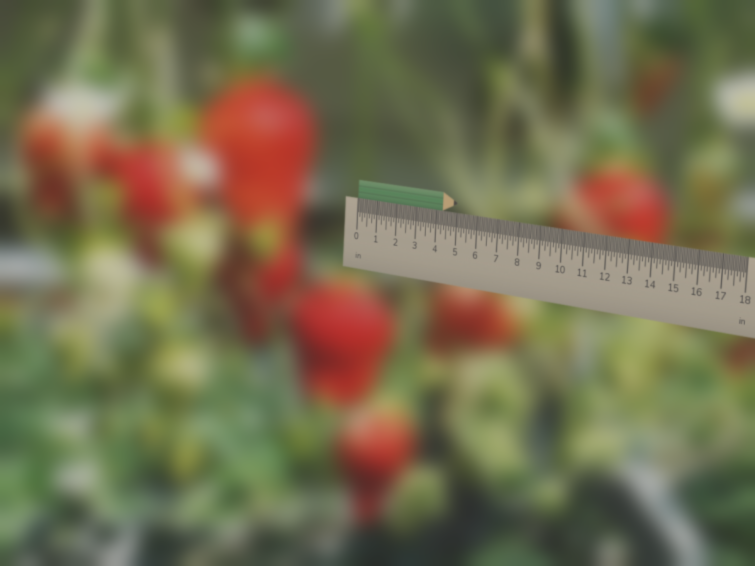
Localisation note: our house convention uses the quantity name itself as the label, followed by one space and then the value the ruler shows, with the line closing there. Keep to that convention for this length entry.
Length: 5 in
